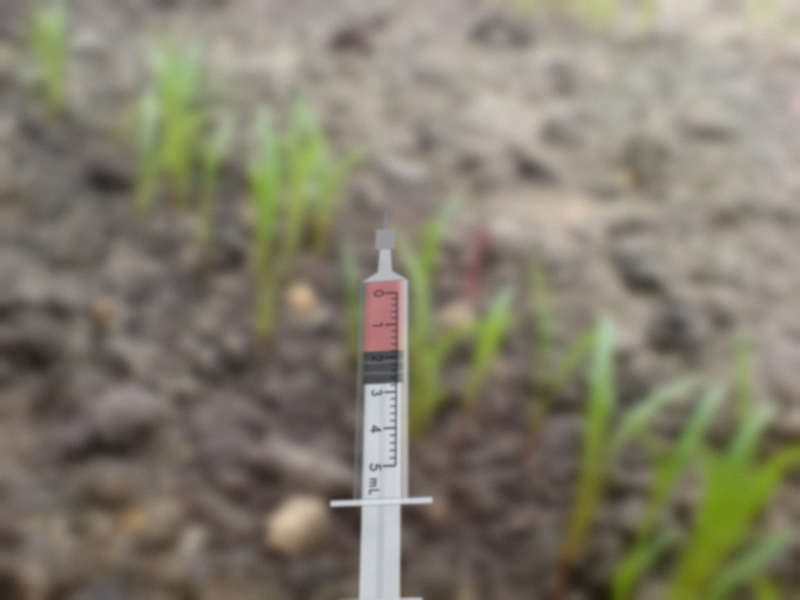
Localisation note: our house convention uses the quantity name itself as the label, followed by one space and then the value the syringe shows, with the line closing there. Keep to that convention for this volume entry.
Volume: 1.8 mL
